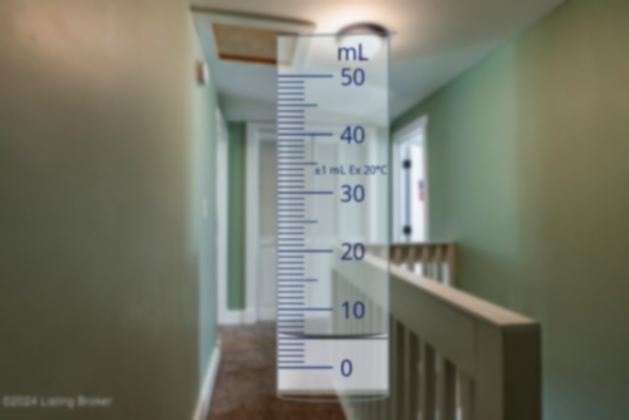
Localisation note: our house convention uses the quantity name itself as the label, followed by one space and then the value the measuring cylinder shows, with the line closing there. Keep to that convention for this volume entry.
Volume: 5 mL
